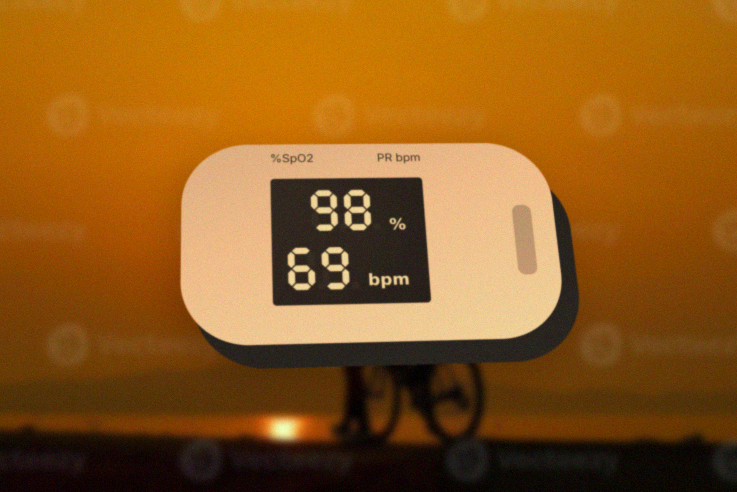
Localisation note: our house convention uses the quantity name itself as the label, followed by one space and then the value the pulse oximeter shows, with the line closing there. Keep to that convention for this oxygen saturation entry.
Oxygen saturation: 98 %
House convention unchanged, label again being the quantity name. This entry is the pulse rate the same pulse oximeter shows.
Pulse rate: 69 bpm
